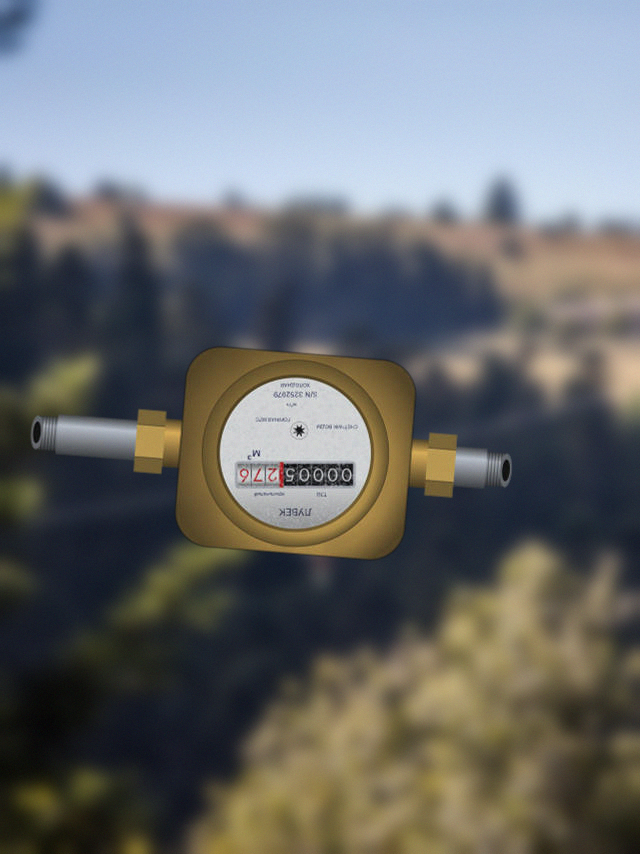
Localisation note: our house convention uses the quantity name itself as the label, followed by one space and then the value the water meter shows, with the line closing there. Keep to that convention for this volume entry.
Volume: 5.276 m³
